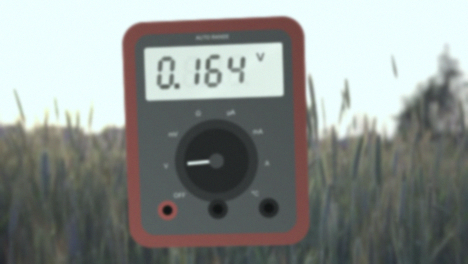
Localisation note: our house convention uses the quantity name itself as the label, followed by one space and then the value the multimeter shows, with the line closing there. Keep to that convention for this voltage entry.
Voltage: 0.164 V
